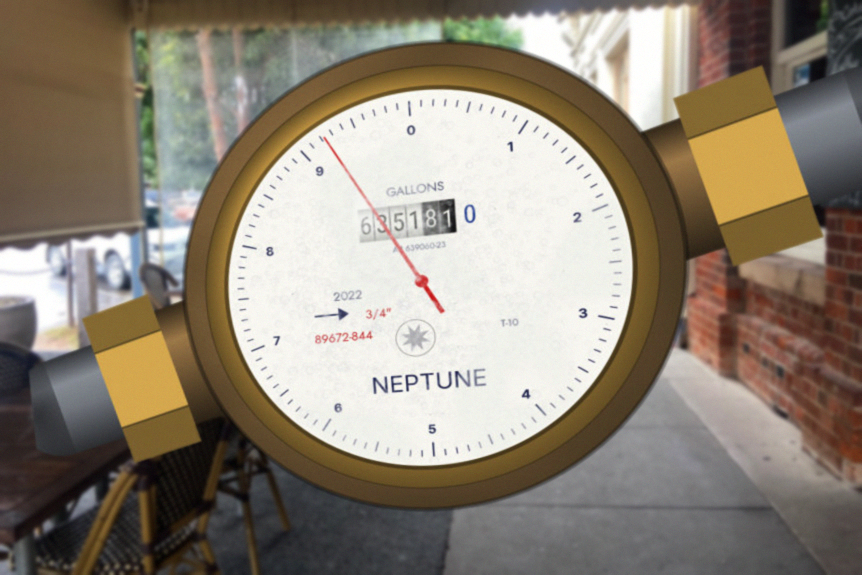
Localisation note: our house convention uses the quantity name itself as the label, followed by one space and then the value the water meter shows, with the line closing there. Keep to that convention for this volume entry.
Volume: 6351809.2 gal
